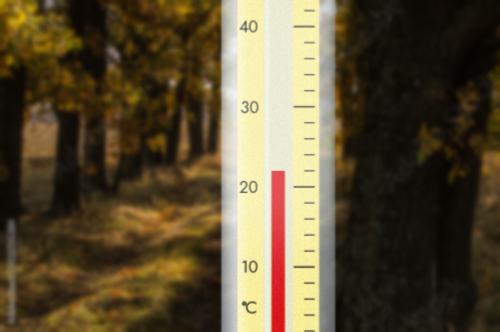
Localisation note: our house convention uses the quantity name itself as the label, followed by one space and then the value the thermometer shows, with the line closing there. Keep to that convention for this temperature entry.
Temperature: 22 °C
